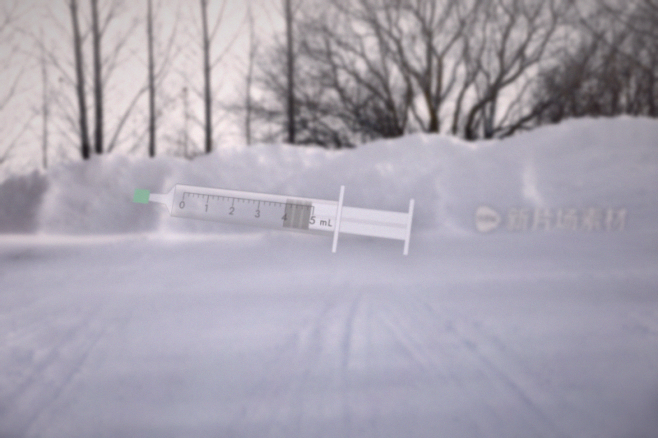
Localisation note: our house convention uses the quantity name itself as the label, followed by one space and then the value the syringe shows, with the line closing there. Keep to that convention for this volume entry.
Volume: 4 mL
